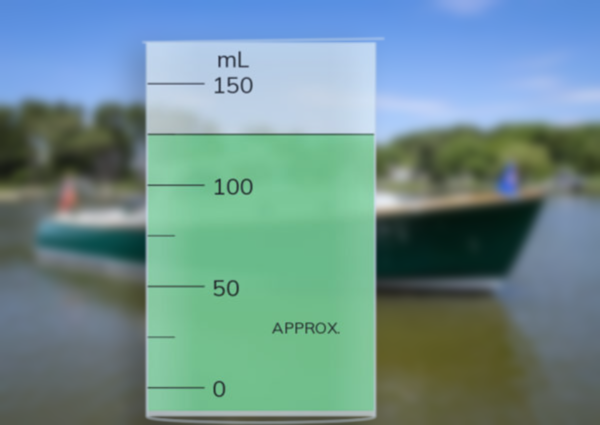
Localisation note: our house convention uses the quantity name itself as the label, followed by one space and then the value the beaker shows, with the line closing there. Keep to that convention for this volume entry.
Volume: 125 mL
